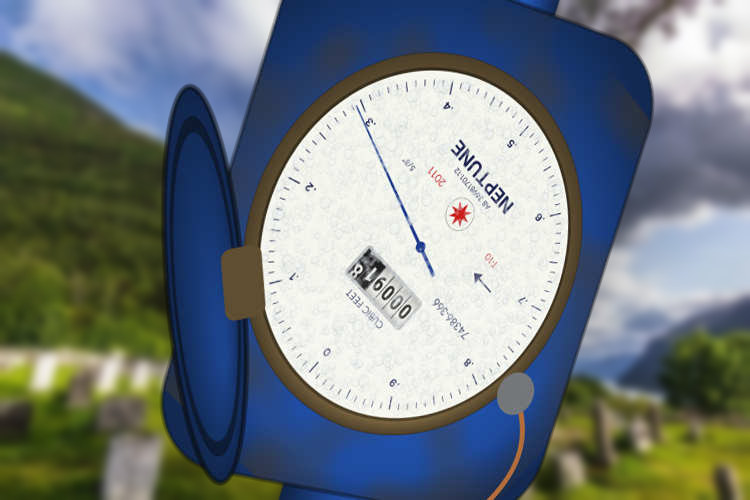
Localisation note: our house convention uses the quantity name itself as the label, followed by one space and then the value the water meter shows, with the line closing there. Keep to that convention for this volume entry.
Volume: 918.29 ft³
